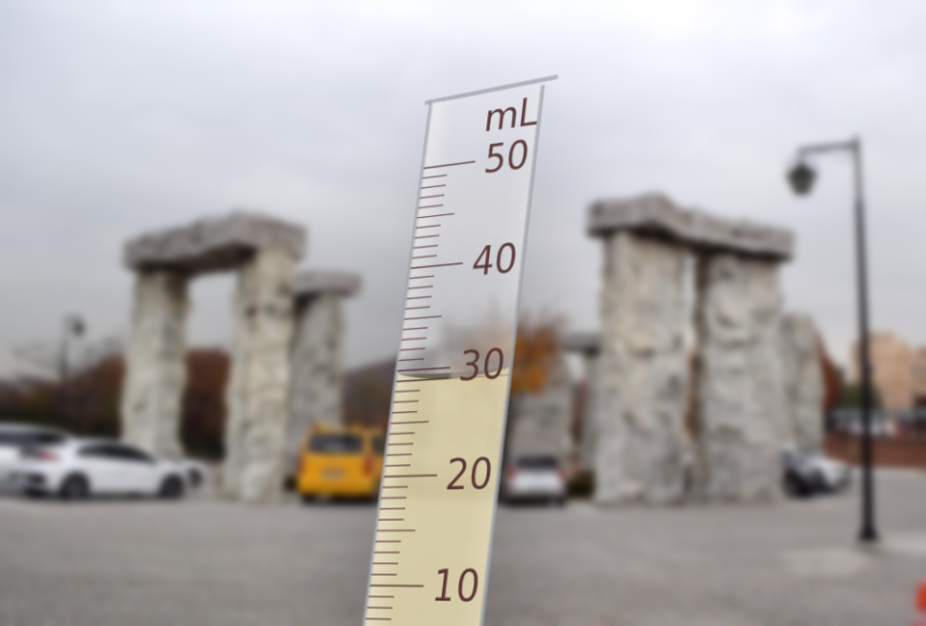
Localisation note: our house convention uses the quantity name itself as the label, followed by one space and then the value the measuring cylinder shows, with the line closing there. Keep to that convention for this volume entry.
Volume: 29 mL
